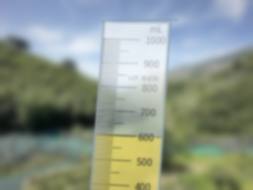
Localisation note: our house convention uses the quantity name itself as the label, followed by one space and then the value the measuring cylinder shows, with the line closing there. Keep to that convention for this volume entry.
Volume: 600 mL
